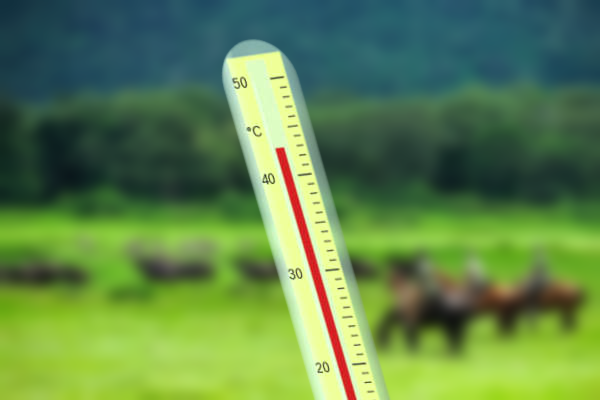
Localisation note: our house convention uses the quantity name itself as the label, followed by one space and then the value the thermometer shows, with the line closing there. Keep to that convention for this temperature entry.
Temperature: 43 °C
